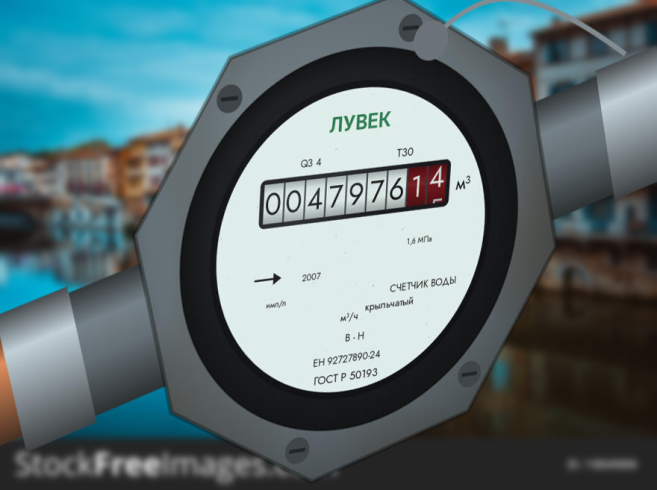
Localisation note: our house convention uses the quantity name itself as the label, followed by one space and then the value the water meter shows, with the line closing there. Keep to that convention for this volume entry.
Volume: 47976.14 m³
